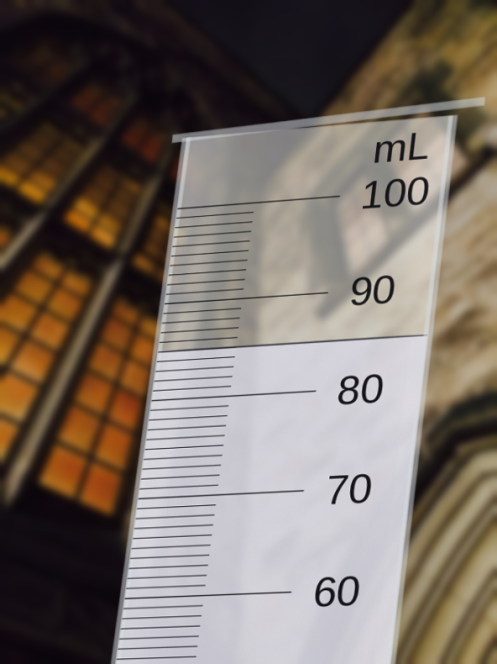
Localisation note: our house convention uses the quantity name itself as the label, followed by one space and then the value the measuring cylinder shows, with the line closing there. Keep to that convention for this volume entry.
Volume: 85 mL
